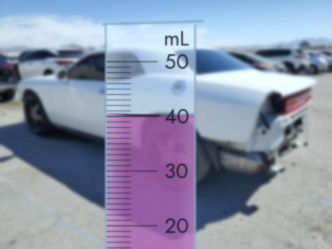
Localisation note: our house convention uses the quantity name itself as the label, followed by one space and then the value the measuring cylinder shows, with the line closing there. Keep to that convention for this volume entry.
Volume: 40 mL
